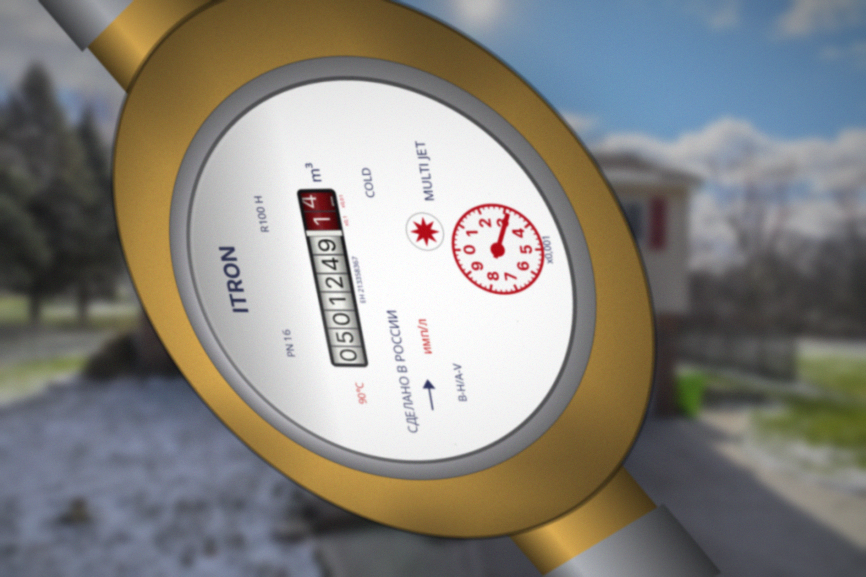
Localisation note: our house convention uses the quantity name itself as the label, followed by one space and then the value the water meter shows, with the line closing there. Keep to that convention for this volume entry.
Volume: 501249.143 m³
